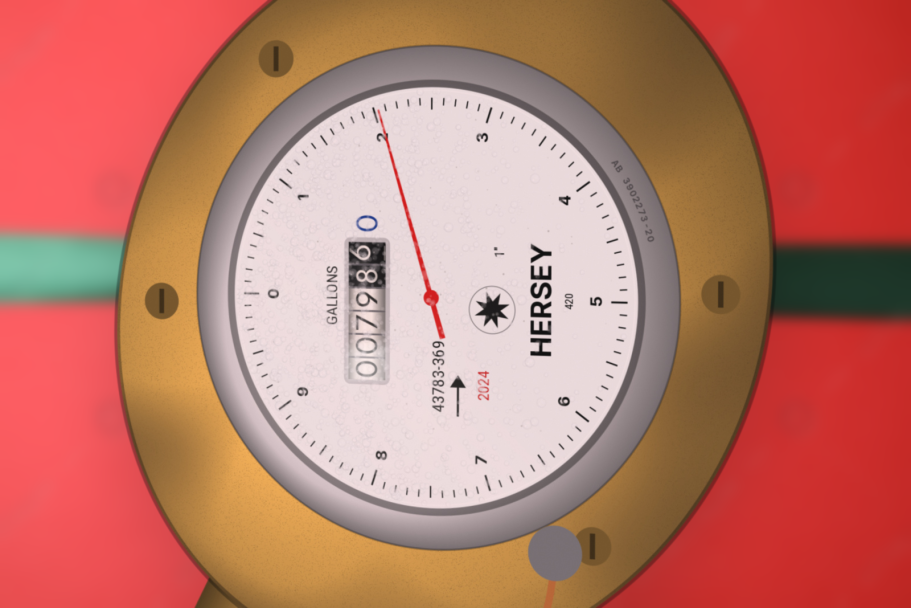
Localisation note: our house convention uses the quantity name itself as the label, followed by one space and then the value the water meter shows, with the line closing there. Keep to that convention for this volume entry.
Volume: 79862.0 gal
